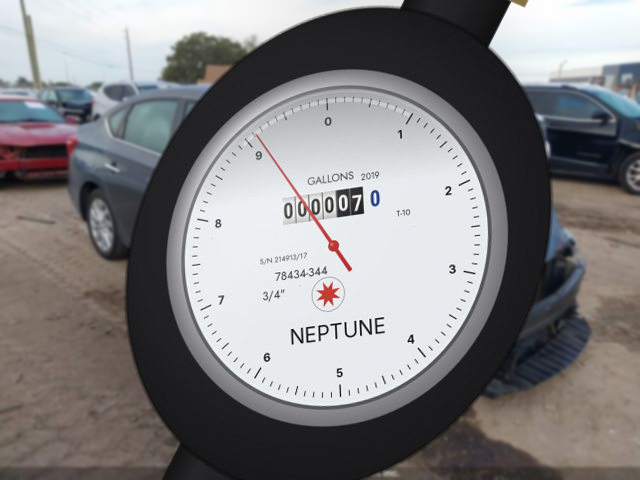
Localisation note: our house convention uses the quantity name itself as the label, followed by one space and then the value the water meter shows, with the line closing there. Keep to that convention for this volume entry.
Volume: 69.1 gal
